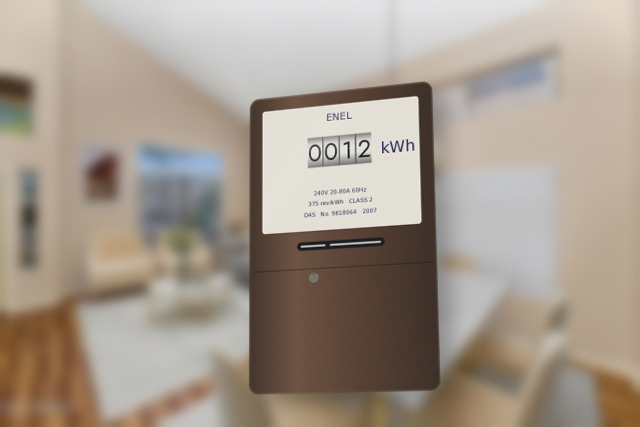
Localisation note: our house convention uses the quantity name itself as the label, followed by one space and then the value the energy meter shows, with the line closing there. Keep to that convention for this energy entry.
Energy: 12 kWh
